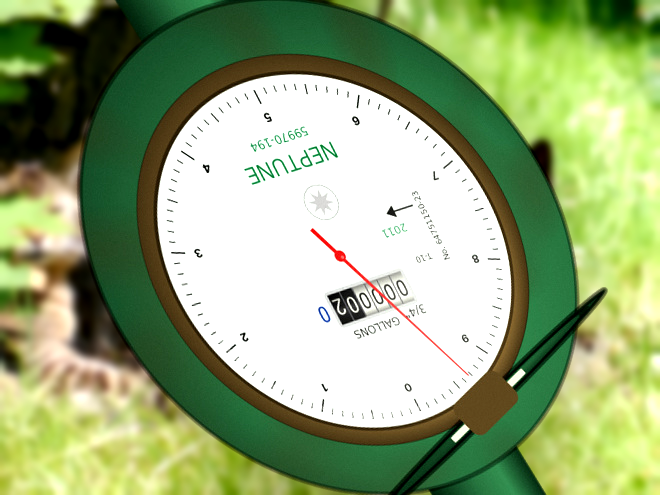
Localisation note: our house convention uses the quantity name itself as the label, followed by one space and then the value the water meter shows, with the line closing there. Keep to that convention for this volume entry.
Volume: 19.3 gal
